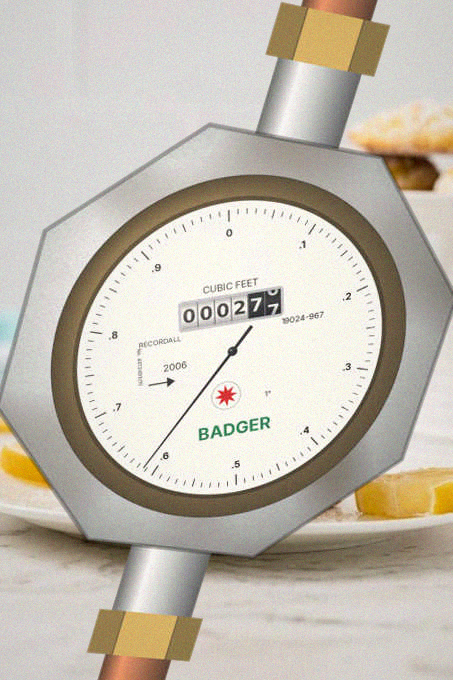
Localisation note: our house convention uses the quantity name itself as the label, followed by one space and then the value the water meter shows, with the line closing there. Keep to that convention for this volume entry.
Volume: 276.61 ft³
